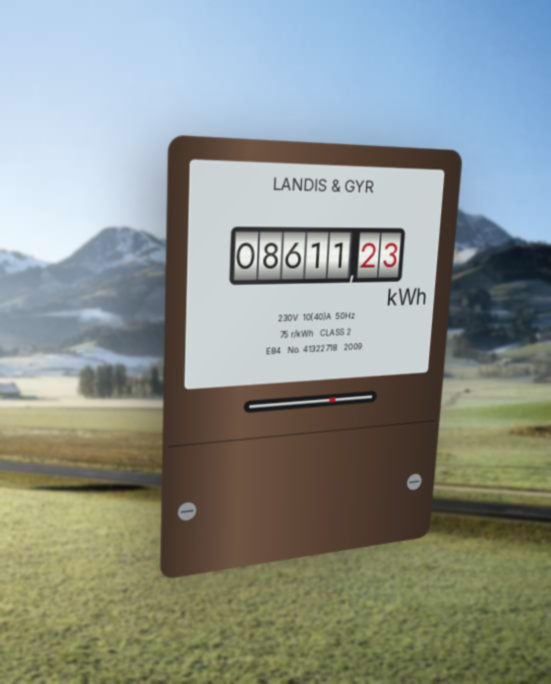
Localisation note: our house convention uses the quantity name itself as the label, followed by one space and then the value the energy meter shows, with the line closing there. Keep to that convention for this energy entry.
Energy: 8611.23 kWh
